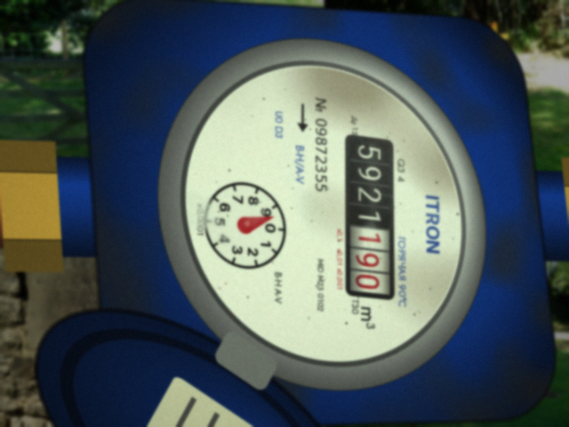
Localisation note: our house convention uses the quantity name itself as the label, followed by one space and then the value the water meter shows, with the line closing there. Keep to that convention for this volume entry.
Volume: 5921.1899 m³
